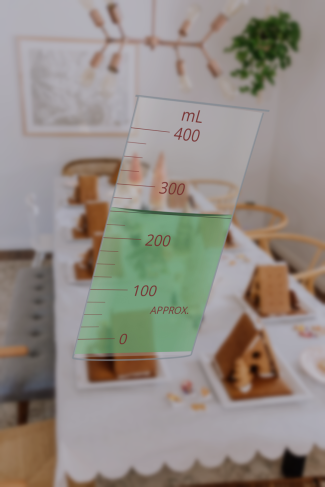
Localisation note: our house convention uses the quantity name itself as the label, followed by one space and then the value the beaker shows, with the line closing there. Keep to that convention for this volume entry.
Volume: 250 mL
